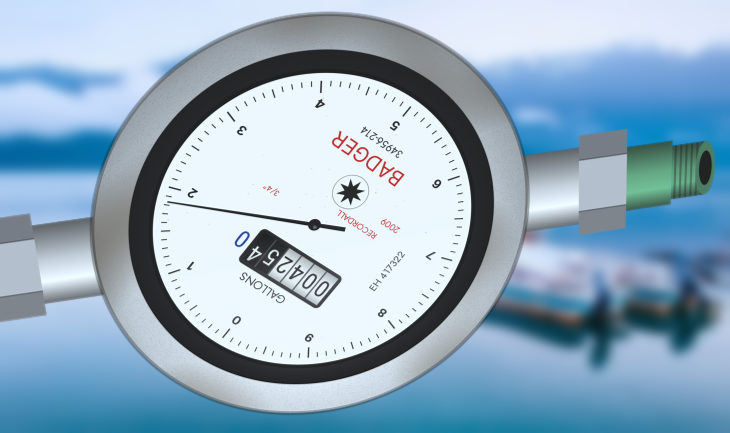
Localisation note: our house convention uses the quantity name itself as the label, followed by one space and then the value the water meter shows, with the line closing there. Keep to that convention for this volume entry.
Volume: 42541.8 gal
